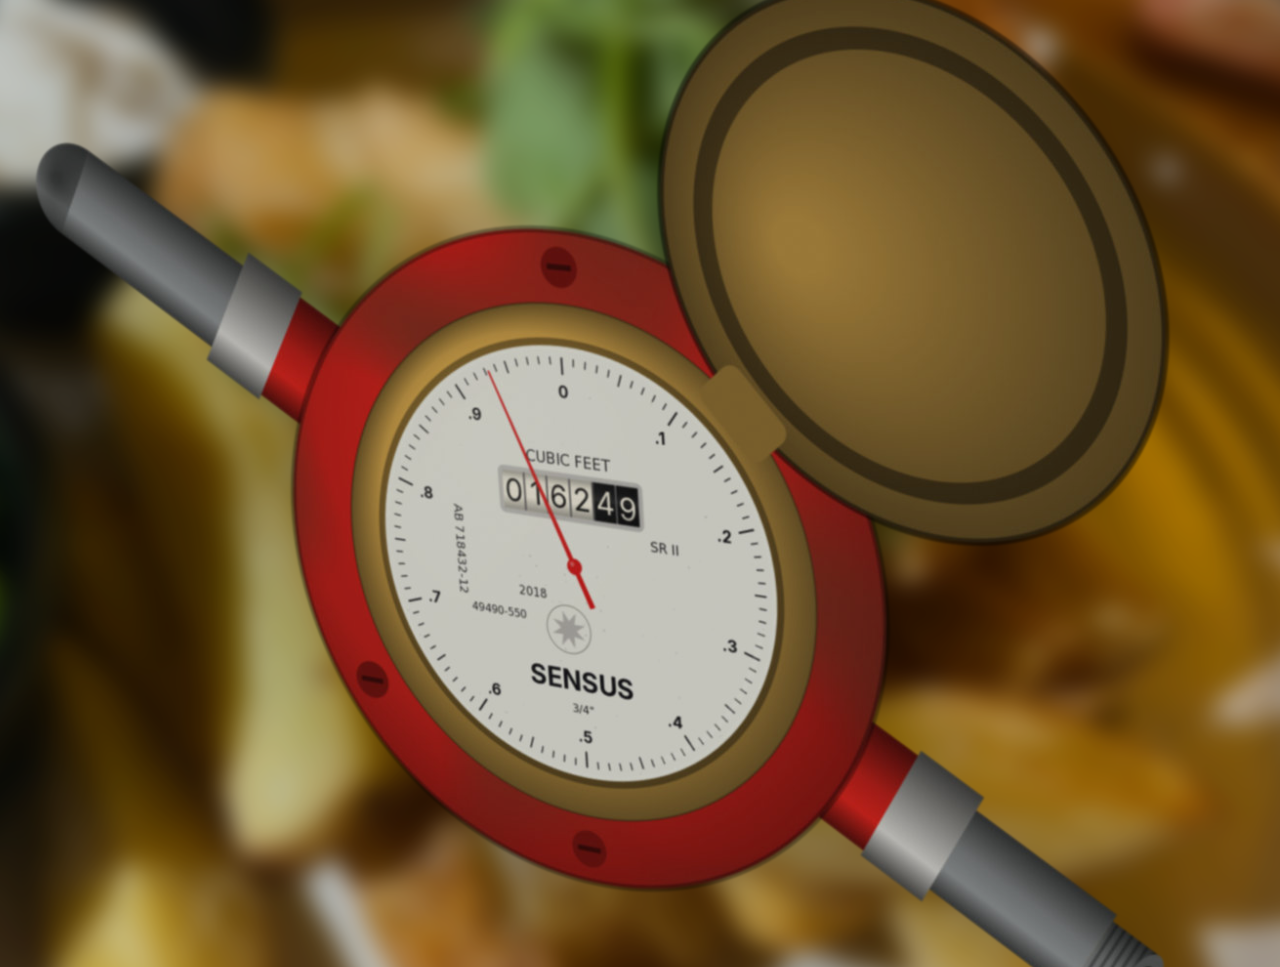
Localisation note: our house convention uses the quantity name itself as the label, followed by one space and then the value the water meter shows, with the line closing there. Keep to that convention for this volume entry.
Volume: 16248.93 ft³
